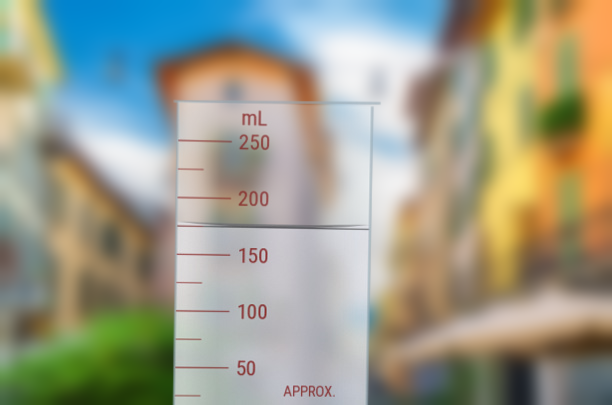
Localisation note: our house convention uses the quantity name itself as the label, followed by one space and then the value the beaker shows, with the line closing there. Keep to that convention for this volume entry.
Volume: 175 mL
